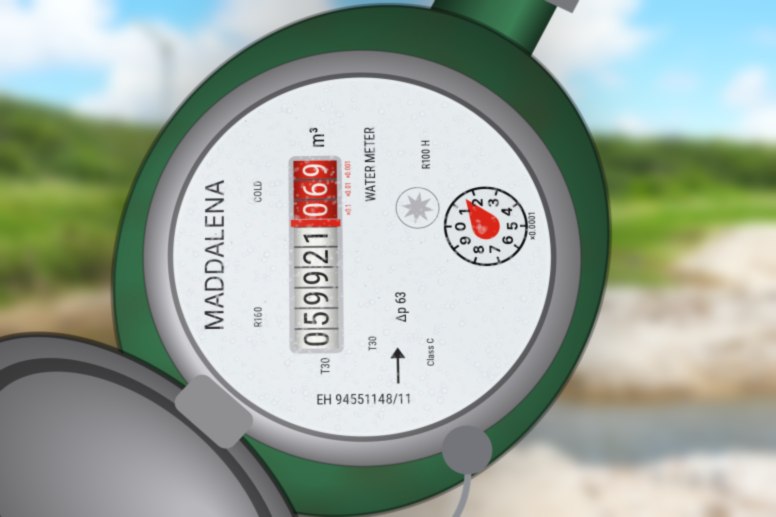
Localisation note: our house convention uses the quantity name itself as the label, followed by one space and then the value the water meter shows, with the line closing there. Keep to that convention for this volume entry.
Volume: 59921.0691 m³
